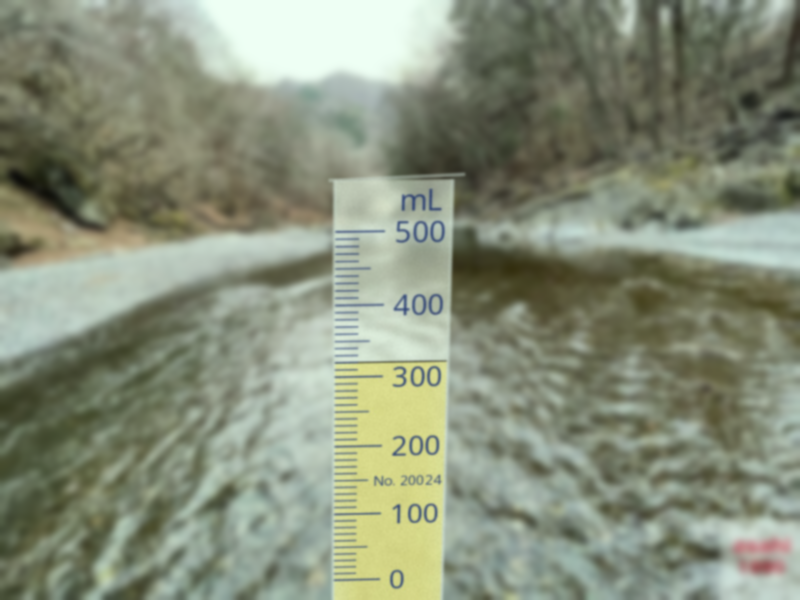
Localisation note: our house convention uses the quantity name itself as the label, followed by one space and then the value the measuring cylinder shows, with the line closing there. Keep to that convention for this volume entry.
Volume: 320 mL
